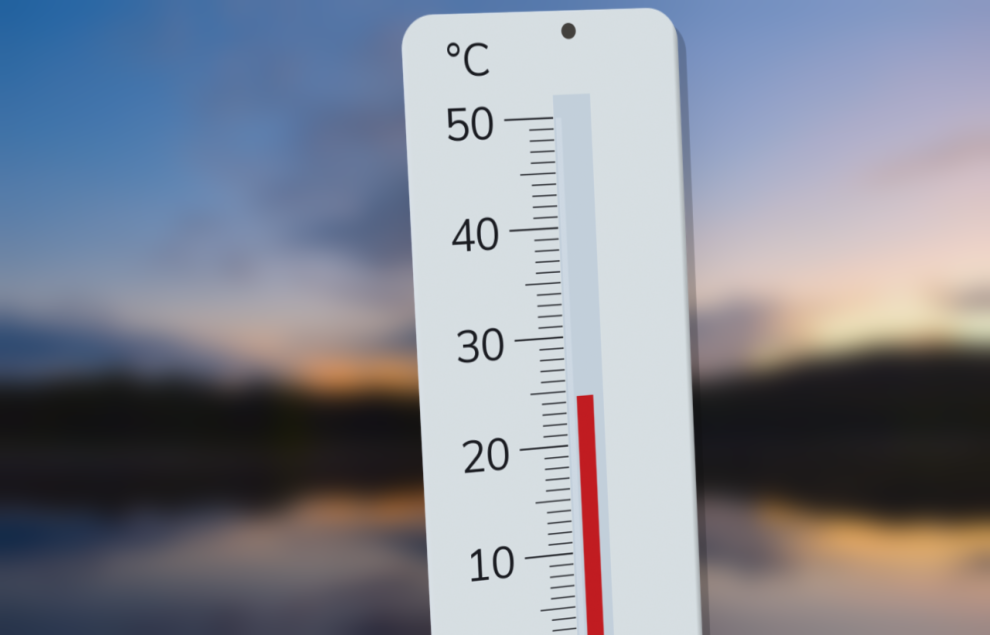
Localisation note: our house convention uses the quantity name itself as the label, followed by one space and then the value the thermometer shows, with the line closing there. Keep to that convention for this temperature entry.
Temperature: 24.5 °C
